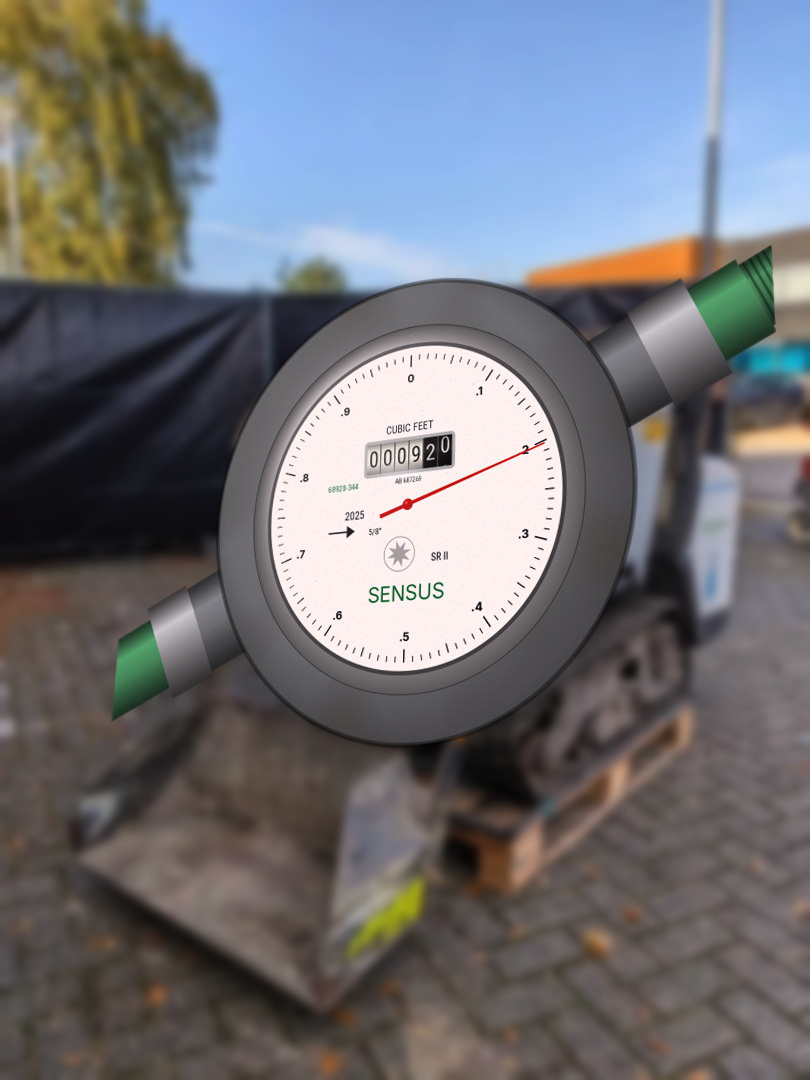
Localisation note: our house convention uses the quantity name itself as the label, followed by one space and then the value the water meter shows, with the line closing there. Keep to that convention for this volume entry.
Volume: 920.20 ft³
